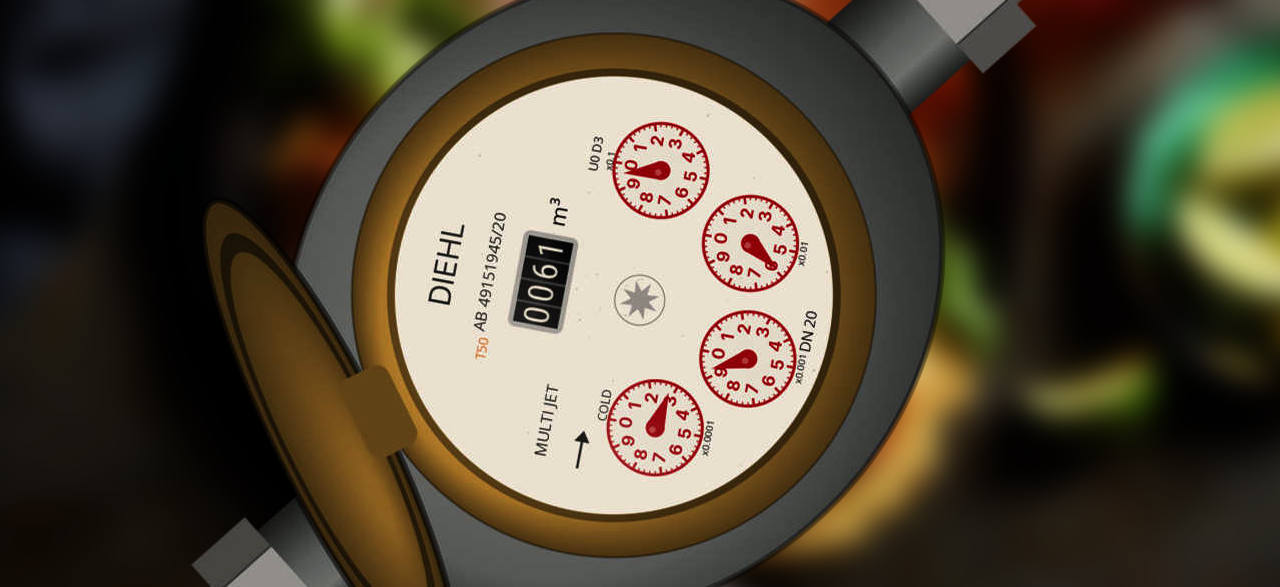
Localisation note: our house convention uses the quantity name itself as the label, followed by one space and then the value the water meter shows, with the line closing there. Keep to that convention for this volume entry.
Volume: 60.9592 m³
